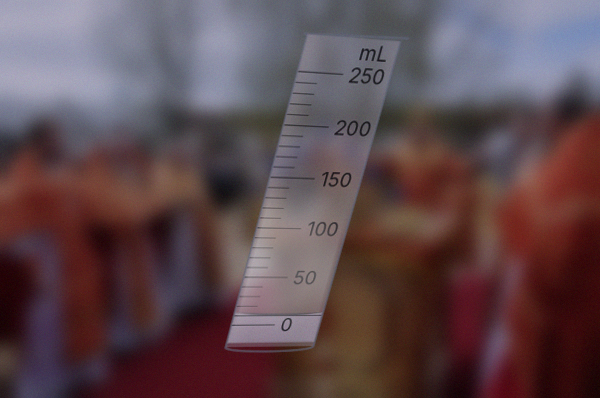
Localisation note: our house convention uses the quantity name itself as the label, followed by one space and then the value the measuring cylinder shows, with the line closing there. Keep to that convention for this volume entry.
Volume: 10 mL
